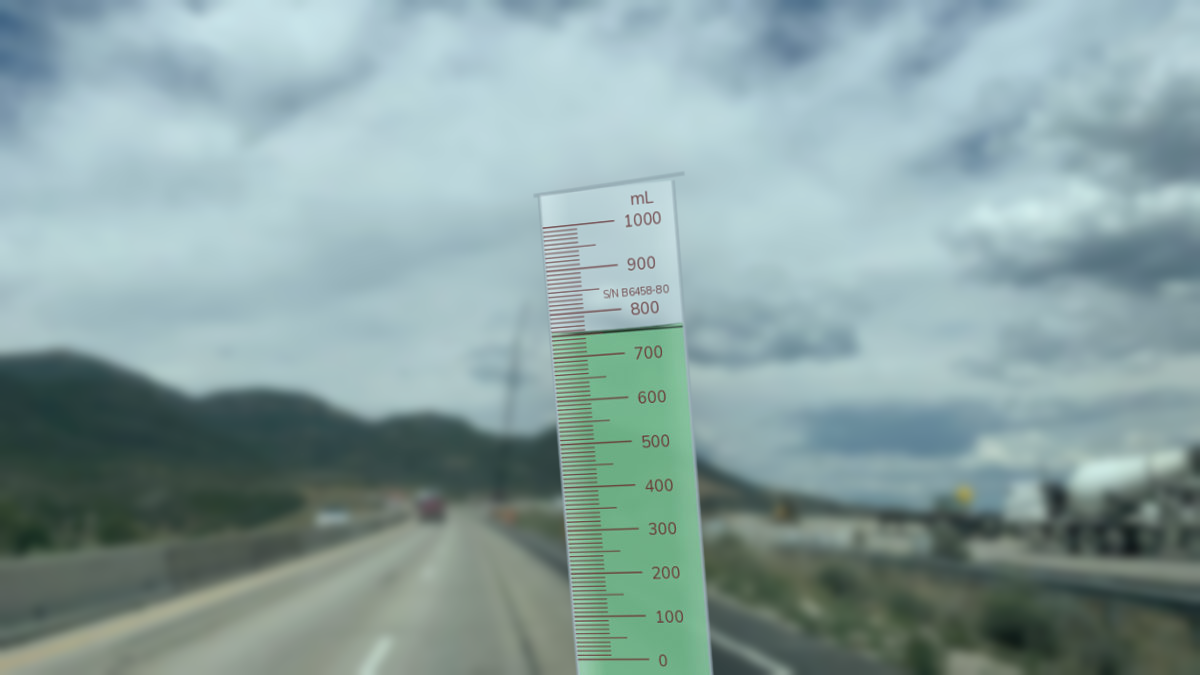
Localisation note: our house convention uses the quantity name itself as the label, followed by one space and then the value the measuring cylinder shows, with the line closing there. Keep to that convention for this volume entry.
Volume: 750 mL
